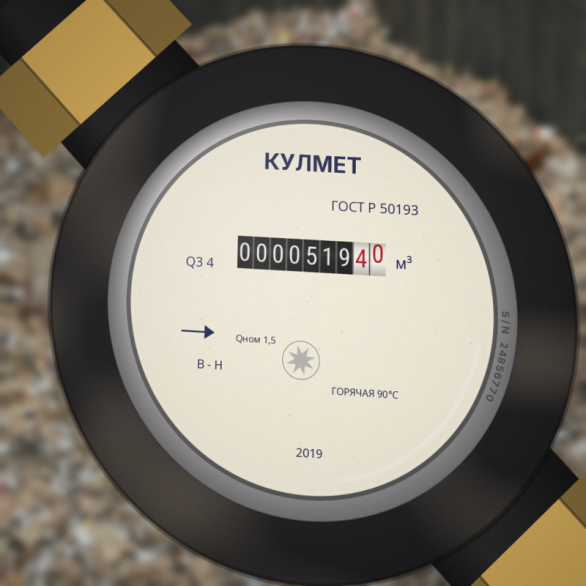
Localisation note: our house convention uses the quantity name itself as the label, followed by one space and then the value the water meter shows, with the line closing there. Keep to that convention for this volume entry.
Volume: 519.40 m³
